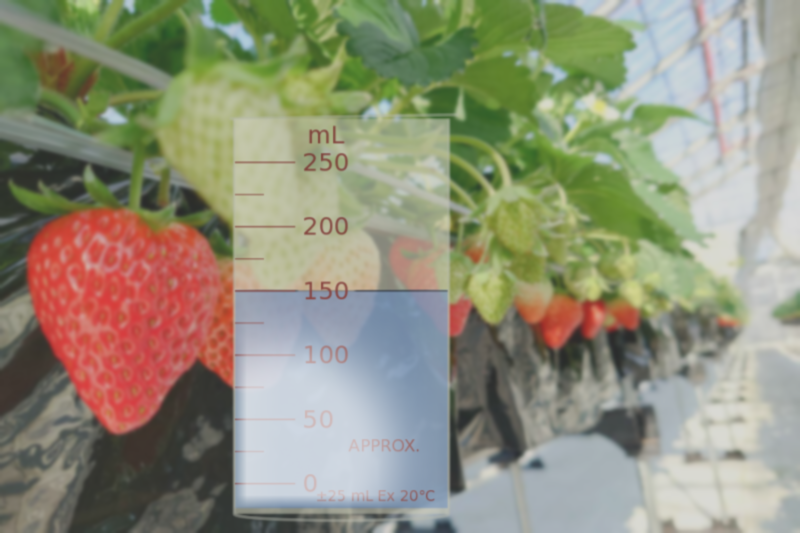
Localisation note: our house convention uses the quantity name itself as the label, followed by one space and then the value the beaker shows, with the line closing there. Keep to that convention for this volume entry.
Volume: 150 mL
